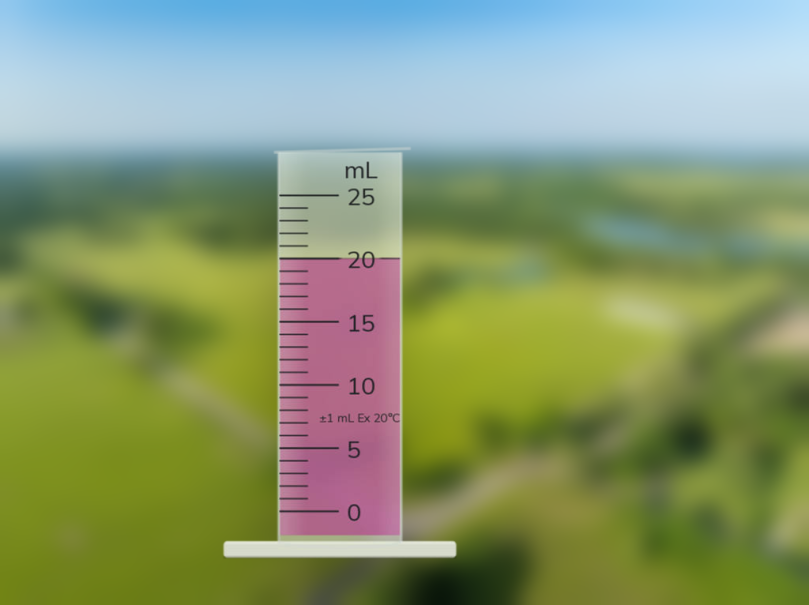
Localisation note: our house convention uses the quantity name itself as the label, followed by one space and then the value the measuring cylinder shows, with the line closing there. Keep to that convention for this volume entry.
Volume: 20 mL
